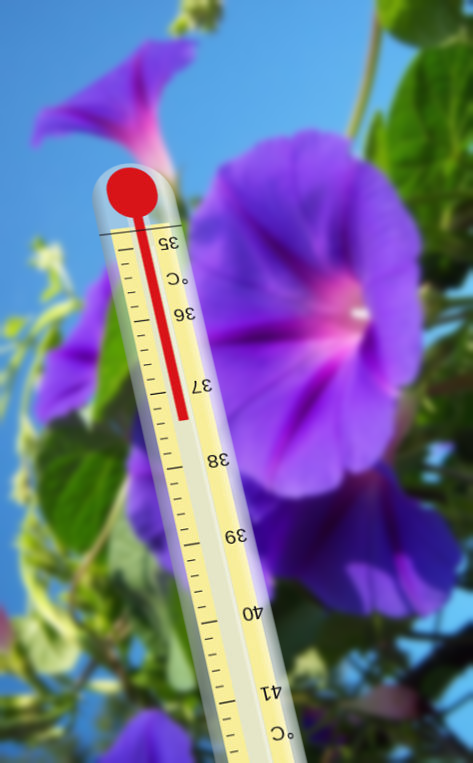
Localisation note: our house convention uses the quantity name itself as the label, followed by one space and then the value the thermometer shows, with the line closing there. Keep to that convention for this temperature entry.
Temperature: 37.4 °C
